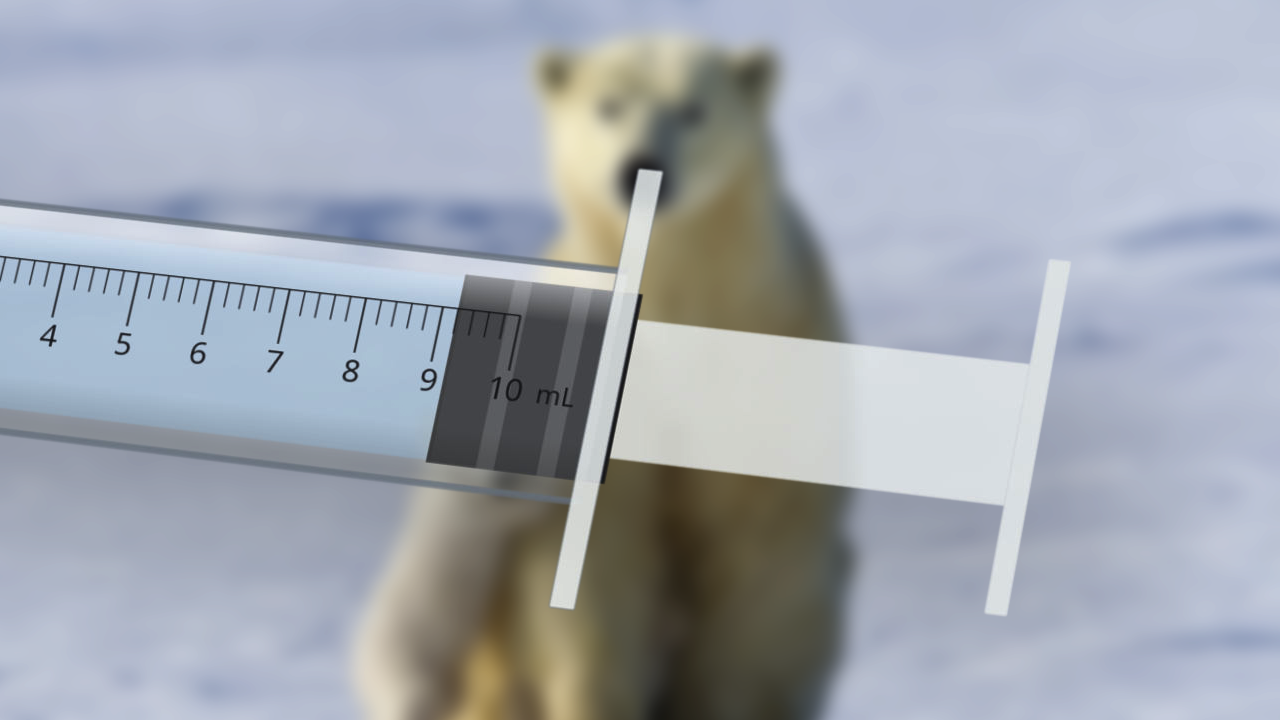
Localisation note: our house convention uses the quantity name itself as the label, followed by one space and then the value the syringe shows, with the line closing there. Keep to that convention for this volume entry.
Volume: 9.2 mL
